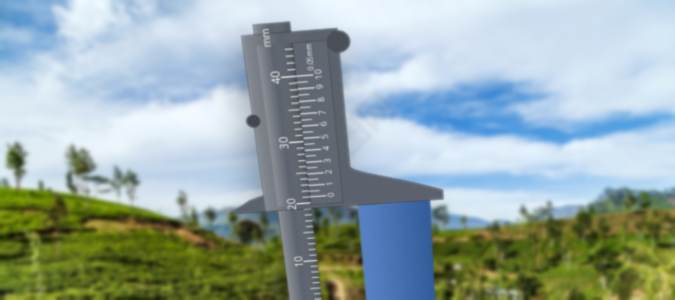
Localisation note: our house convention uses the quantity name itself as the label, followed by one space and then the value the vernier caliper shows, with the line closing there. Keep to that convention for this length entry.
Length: 21.0 mm
